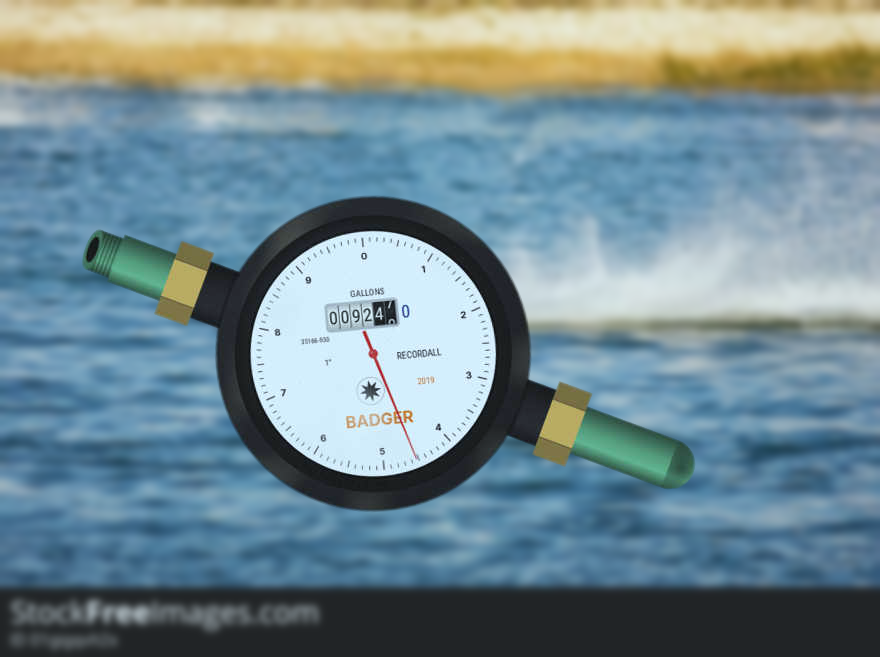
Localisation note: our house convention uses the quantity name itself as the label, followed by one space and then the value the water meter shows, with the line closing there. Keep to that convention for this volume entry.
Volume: 92474.5 gal
